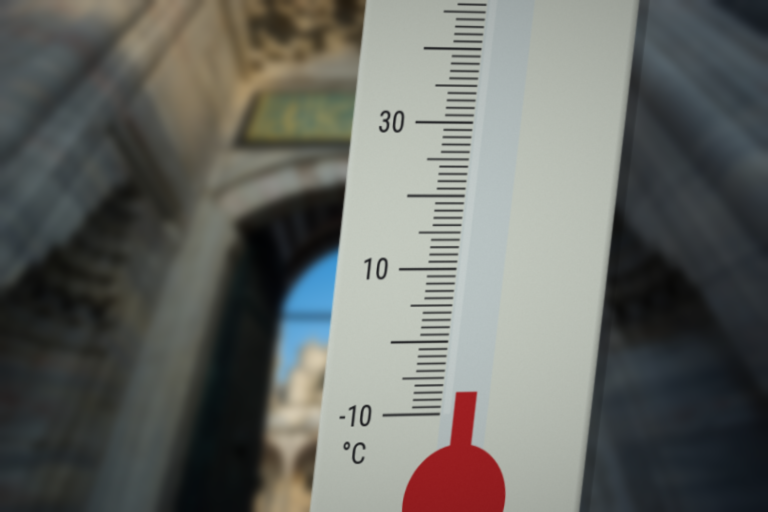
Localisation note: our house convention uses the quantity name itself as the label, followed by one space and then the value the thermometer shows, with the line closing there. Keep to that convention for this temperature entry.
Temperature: -7 °C
